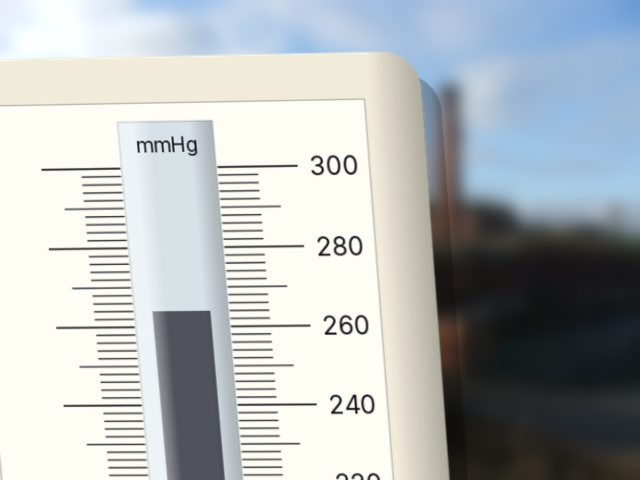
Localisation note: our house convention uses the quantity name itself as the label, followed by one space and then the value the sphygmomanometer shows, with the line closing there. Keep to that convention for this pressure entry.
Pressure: 264 mmHg
